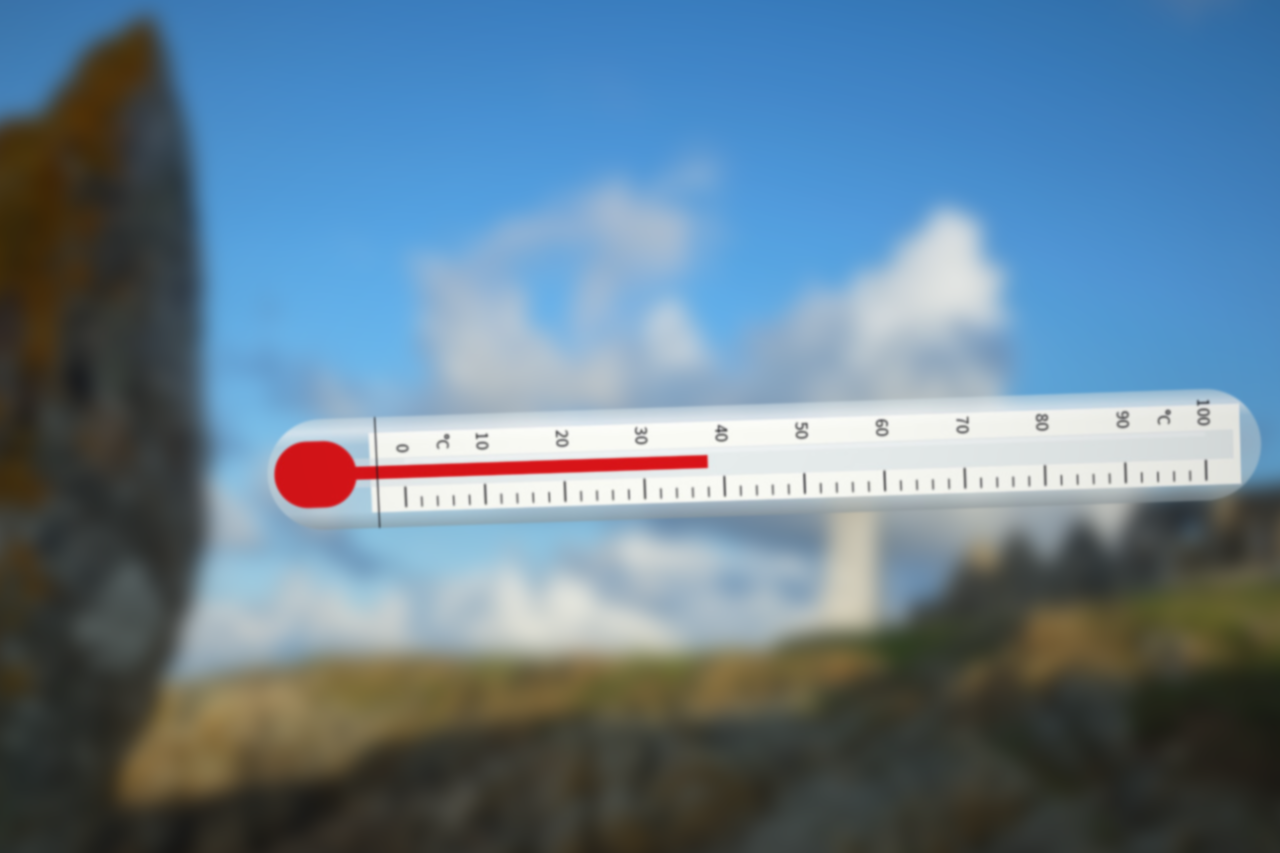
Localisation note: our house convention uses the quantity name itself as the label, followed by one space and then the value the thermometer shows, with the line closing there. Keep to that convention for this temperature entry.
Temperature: 38 °C
